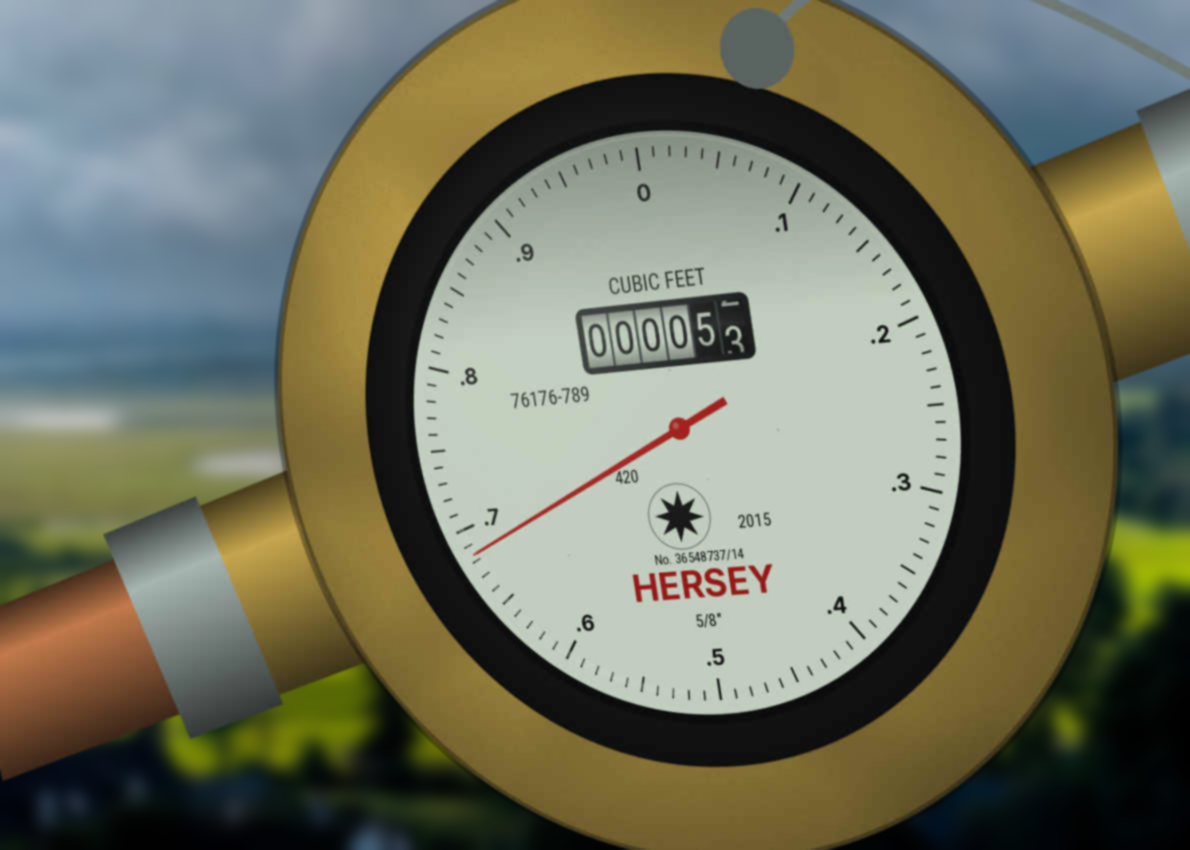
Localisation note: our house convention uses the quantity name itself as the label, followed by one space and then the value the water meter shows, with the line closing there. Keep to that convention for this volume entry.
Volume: 52.68 ft³
